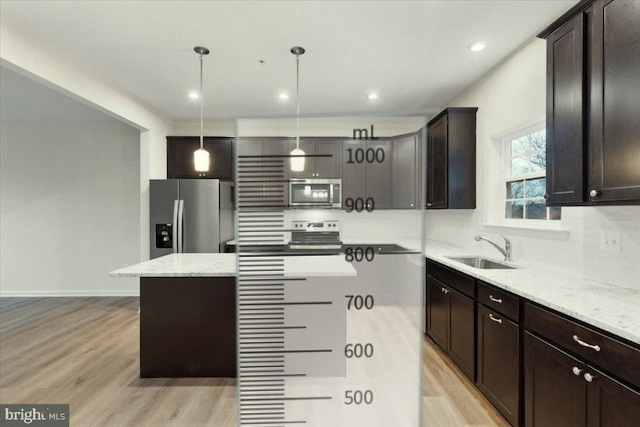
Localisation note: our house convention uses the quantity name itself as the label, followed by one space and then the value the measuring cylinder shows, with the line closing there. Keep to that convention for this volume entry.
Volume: 800 mL
